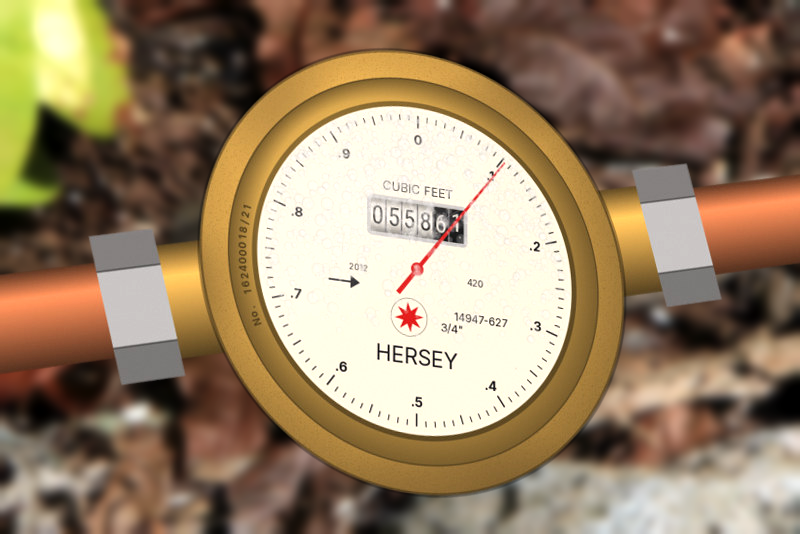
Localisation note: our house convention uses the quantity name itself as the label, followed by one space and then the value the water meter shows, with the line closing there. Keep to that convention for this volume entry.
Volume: 55861.10 ft³
